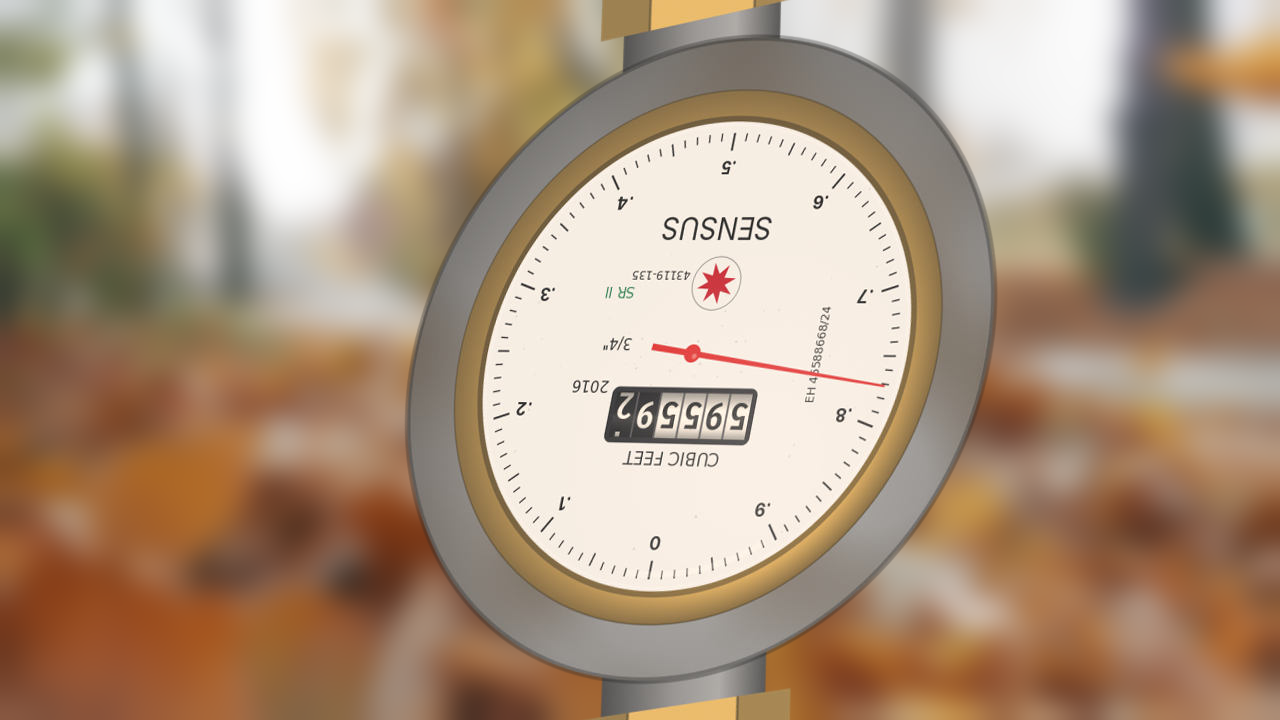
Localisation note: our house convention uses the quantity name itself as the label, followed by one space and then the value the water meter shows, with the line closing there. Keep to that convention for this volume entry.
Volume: 595591.77 ft³
